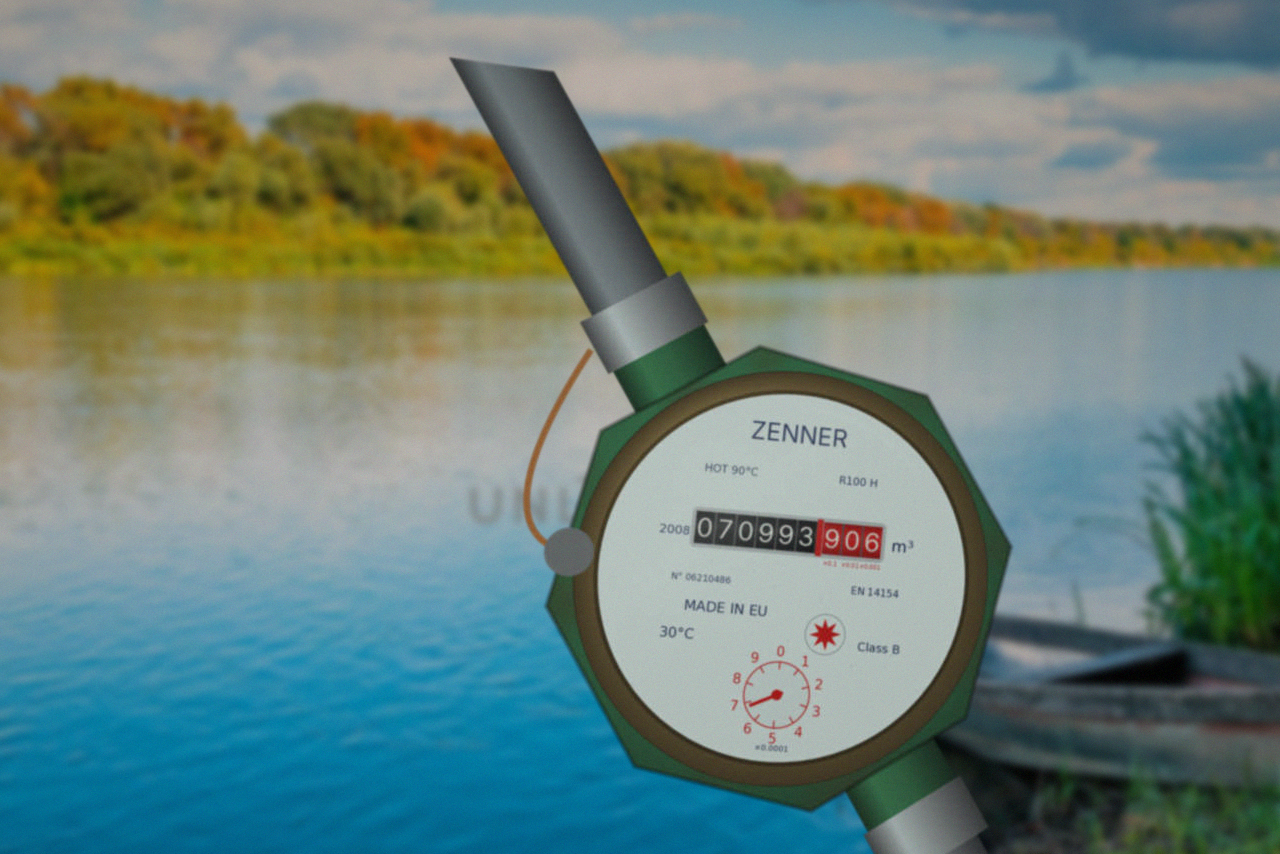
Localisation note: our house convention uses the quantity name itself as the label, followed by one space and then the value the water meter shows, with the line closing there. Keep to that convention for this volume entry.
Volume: 70993.9066 m³
